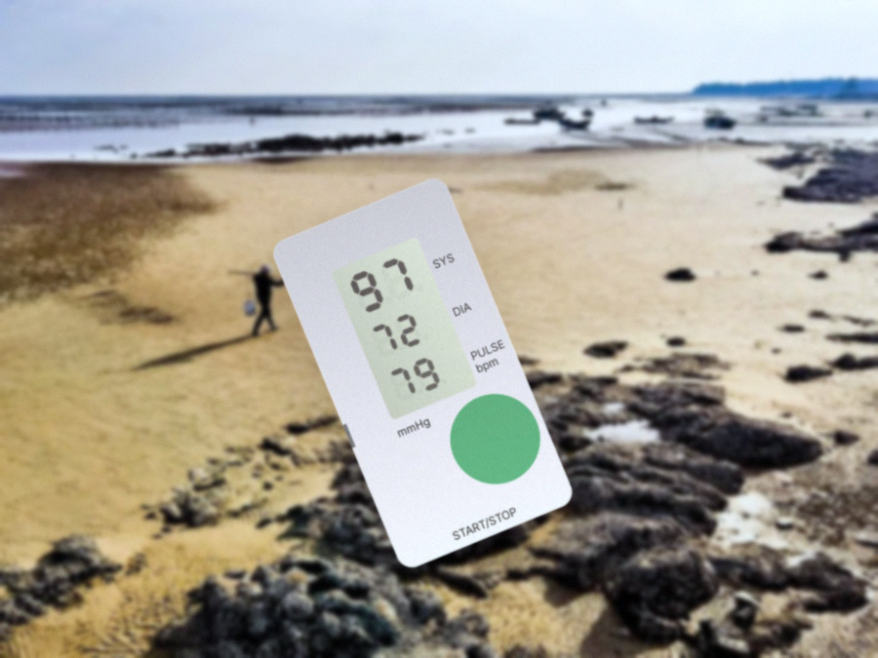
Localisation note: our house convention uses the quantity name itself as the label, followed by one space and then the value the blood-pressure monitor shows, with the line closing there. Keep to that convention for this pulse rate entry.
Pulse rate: 79 bpm
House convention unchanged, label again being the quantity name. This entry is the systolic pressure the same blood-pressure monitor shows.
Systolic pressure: 97 mmHg
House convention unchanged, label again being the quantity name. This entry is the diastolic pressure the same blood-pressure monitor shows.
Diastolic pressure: 72 mmHg
